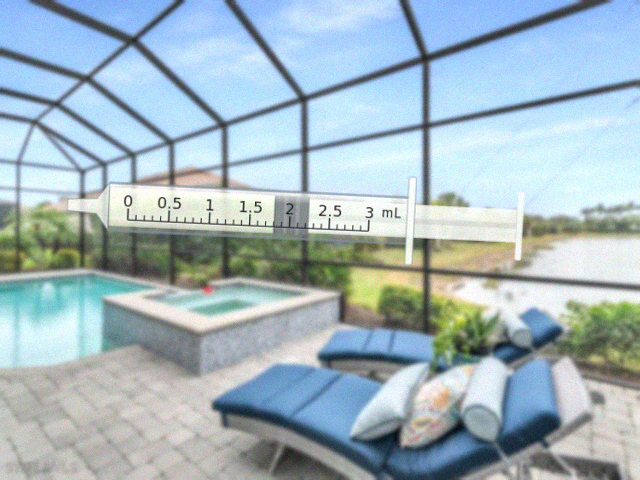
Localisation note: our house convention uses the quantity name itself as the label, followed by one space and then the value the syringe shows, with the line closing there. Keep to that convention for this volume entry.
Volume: 1.8 mL
